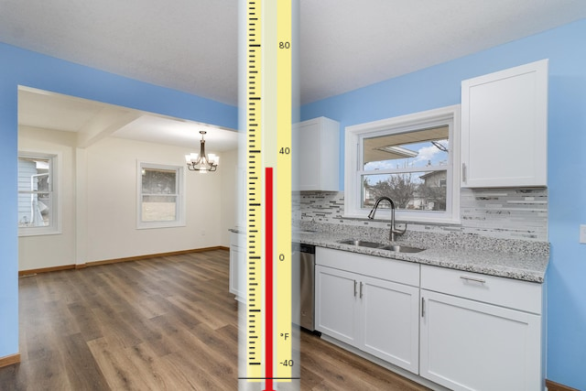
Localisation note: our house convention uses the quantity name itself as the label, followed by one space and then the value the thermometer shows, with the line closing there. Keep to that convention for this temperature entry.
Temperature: 34 °F
